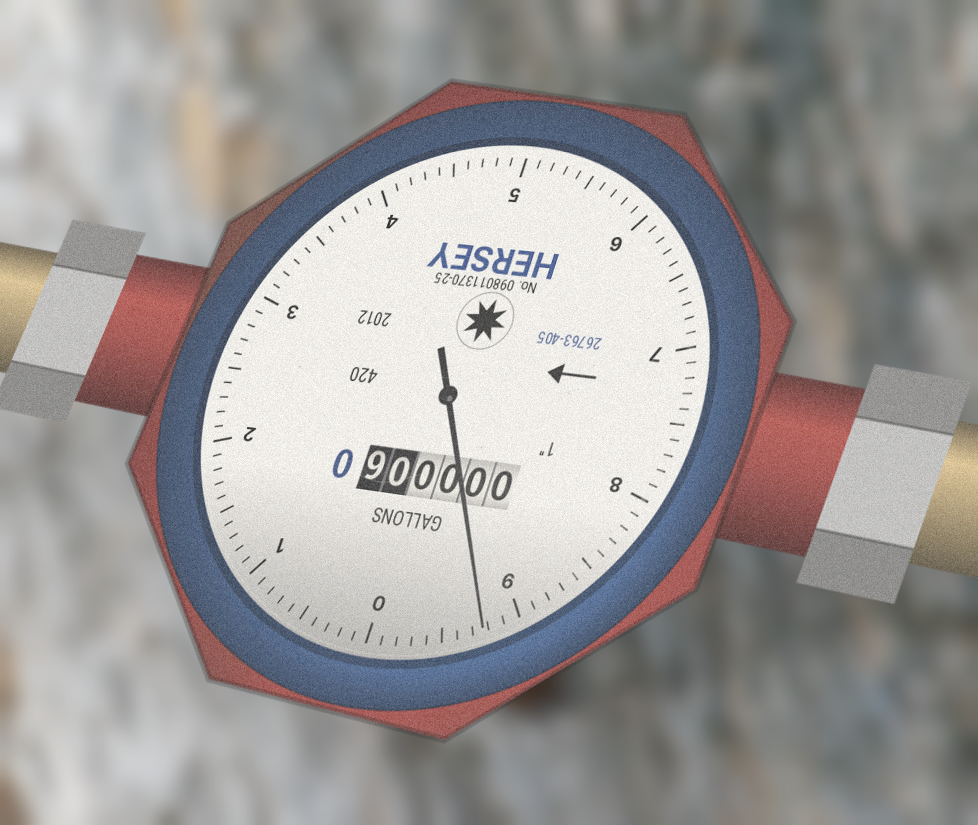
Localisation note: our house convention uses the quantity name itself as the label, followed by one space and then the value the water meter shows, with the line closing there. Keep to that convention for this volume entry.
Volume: 59.2 gal
